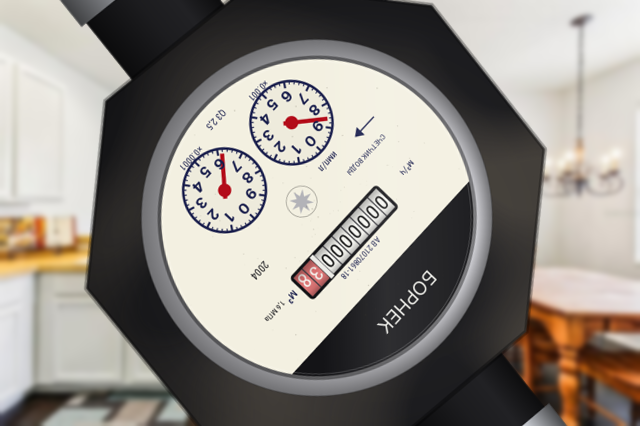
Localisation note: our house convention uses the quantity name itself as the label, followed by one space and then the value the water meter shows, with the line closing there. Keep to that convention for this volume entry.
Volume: 0.3786 m³
